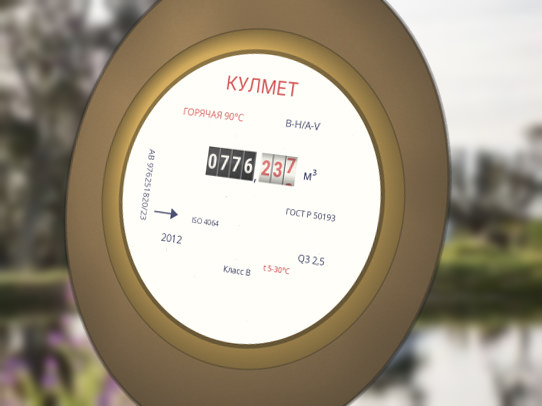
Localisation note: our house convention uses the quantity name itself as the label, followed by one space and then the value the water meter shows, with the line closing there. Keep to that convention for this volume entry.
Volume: 776.237 m³
